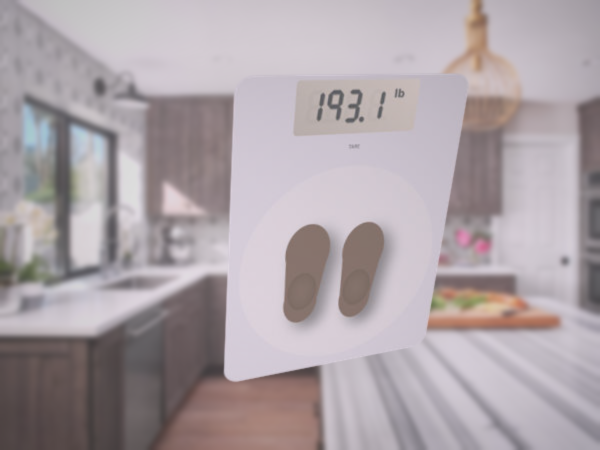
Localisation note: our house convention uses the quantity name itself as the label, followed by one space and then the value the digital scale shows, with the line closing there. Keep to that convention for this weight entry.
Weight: 193.1 lb
